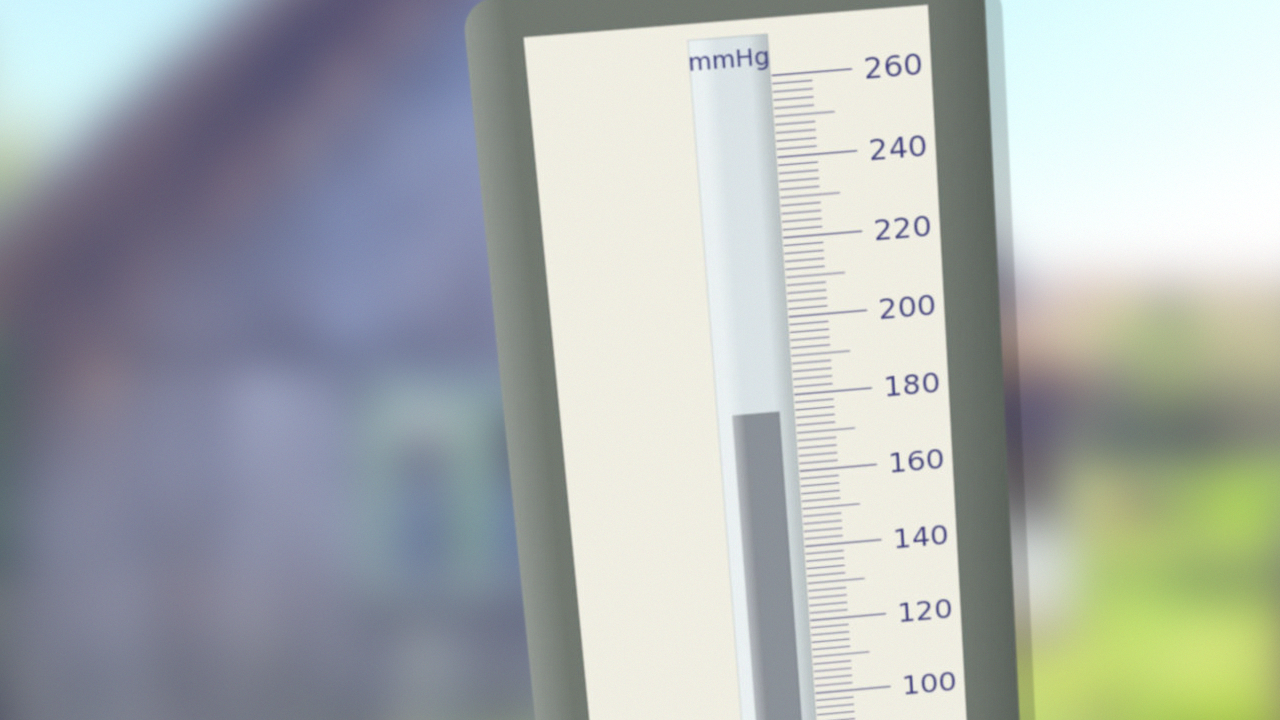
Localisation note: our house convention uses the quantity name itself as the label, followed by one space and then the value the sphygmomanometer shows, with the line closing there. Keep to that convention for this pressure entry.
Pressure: 176 mmHg
